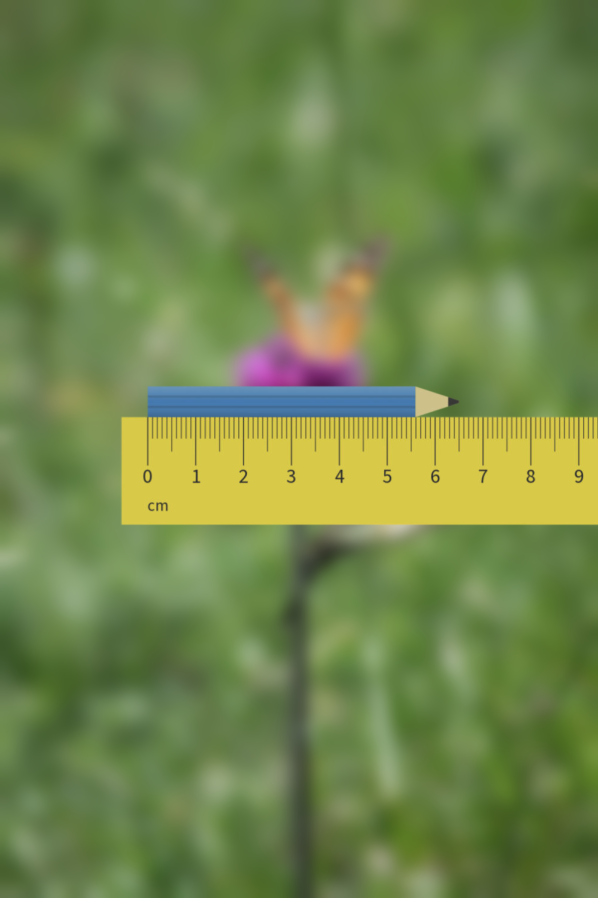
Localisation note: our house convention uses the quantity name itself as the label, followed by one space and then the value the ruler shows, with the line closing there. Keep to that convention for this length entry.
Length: 6.5 cm
